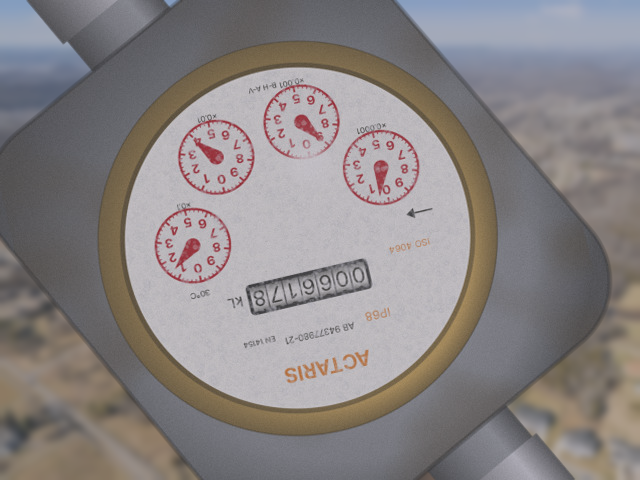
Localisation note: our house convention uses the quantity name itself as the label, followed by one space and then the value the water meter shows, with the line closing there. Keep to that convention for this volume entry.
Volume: 66178.1390 kL
